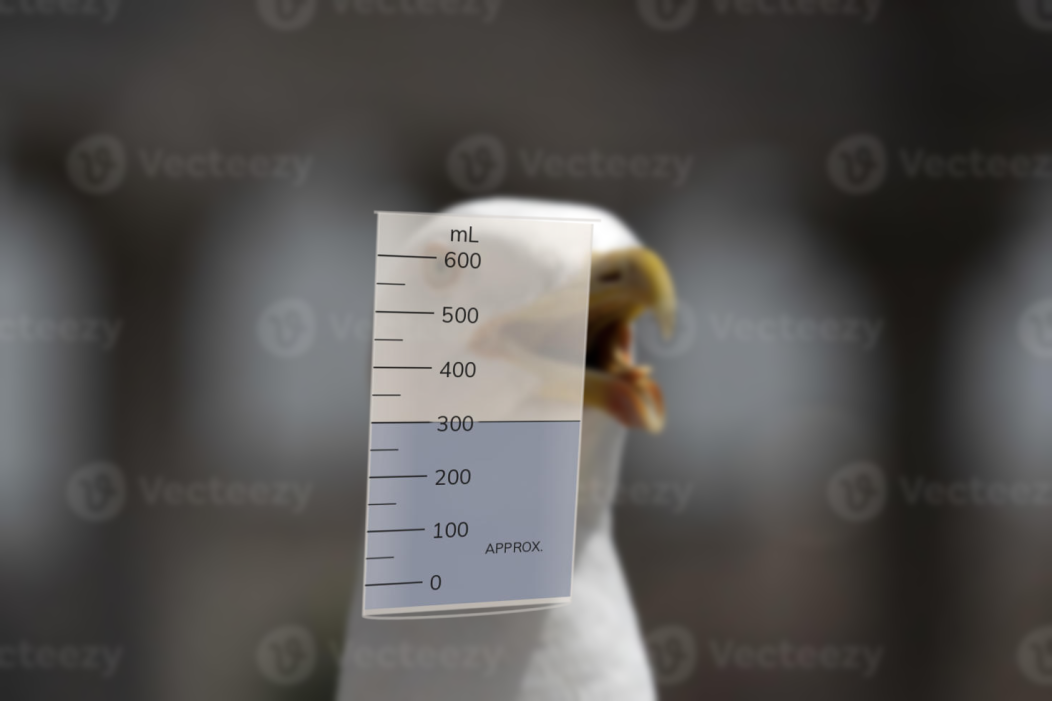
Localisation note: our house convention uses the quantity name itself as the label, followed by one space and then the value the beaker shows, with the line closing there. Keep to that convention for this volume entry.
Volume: 300 mL
